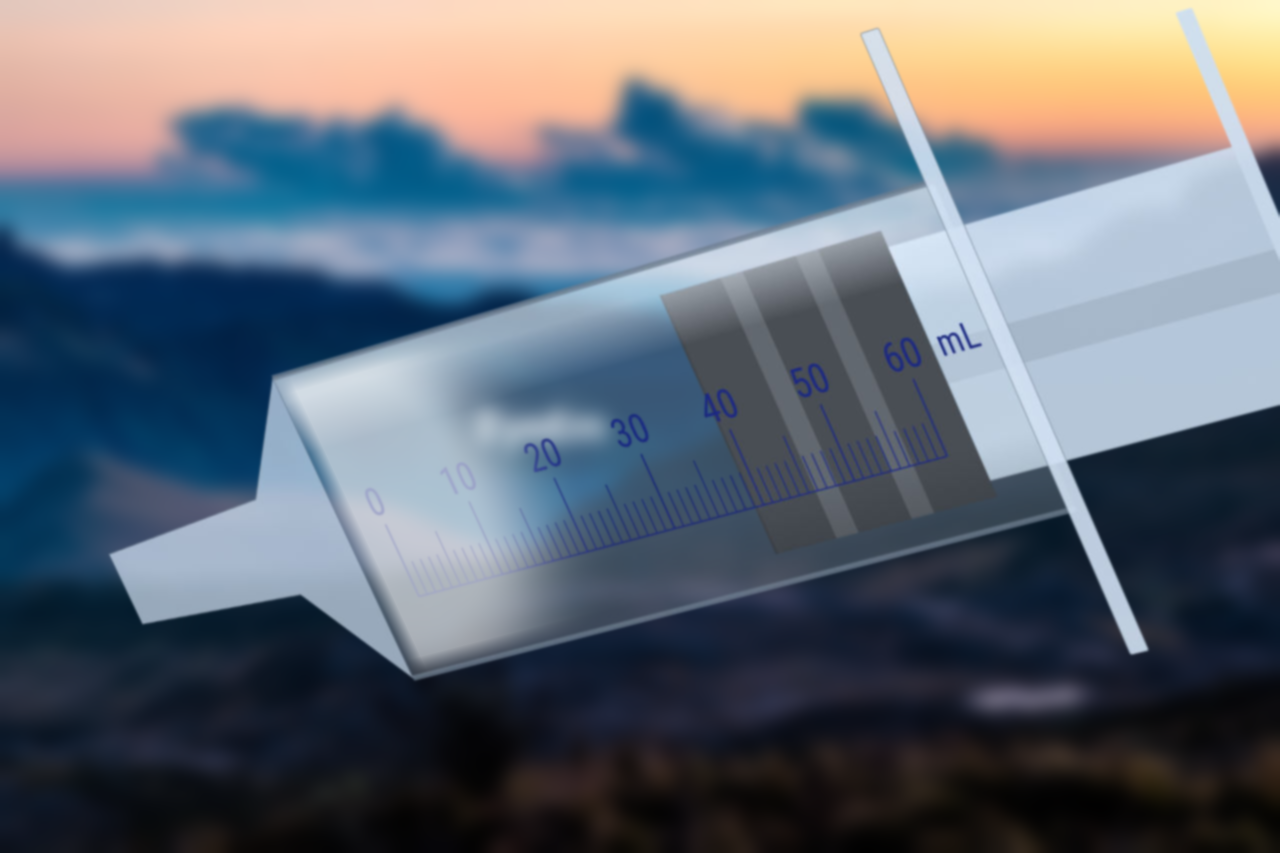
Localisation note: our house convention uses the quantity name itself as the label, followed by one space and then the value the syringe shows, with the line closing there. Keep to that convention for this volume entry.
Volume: 39 mL
